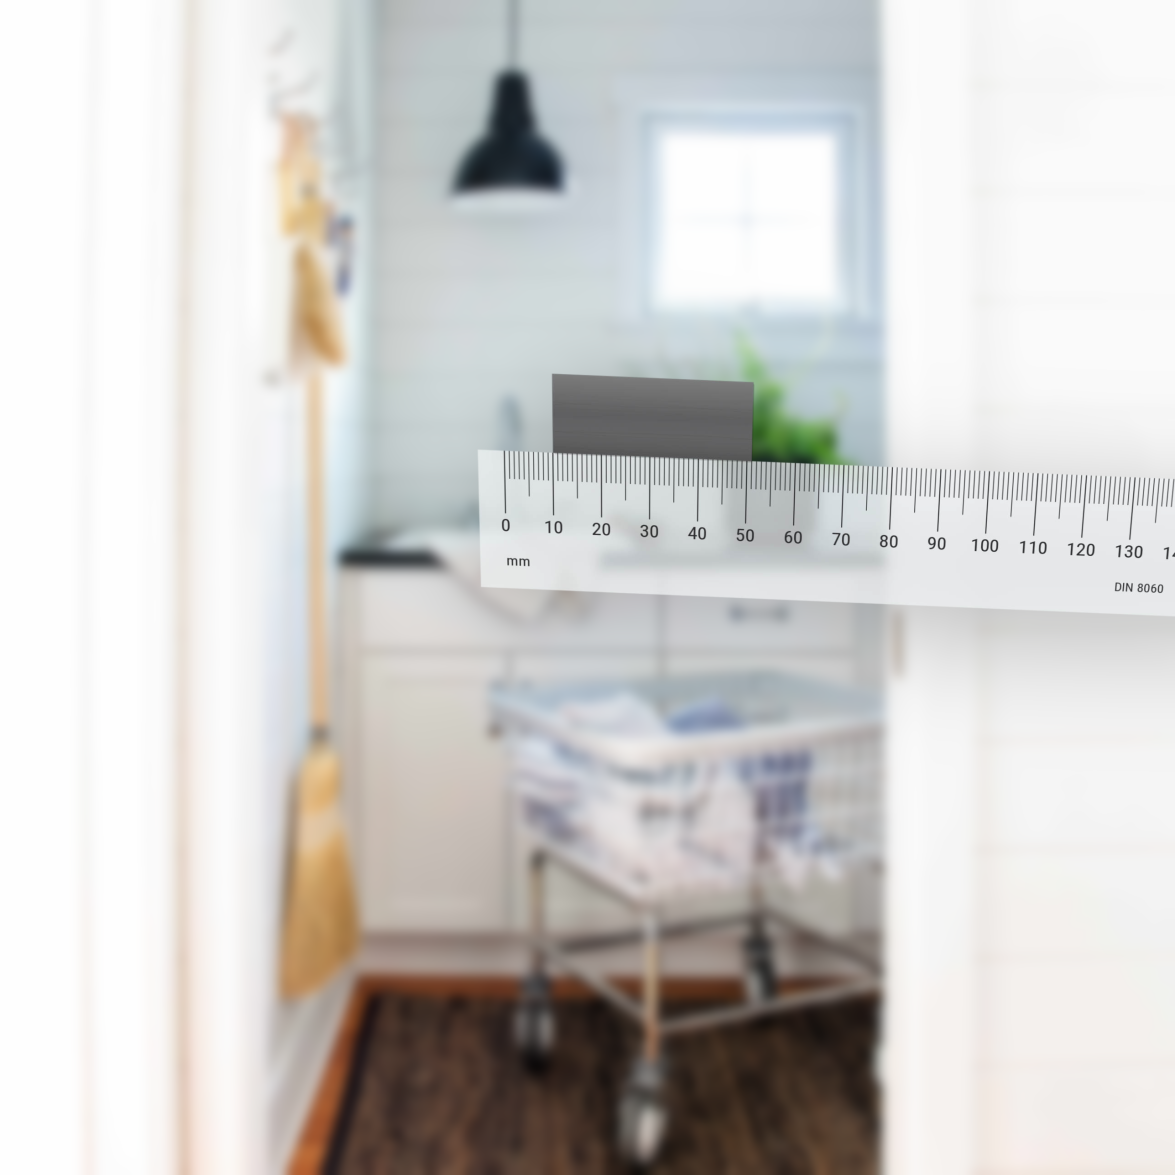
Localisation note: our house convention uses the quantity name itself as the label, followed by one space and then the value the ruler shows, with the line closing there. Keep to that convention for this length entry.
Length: 41 mm
